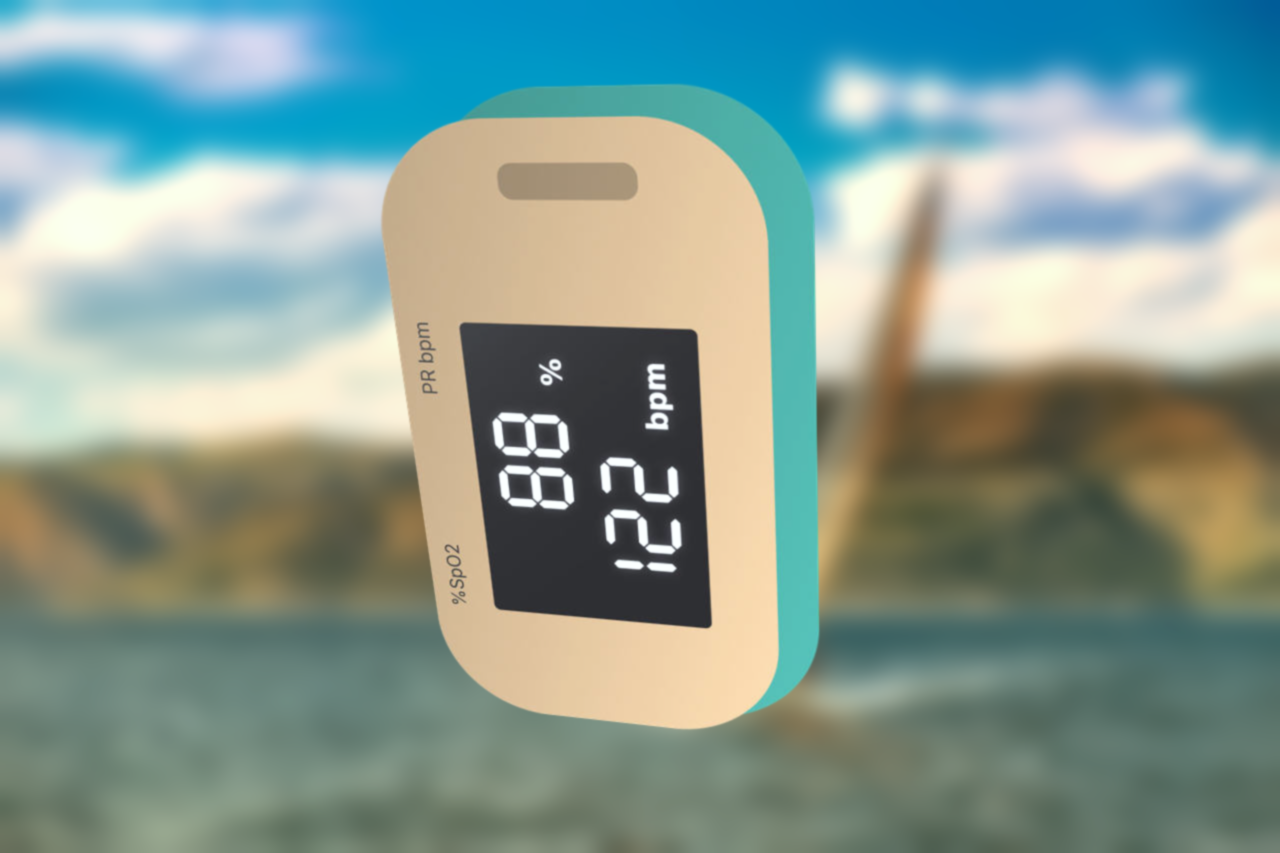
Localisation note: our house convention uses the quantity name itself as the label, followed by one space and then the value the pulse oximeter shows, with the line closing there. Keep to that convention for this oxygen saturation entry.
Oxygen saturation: 88 %
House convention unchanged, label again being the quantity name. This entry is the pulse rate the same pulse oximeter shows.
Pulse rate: 122 bpm
